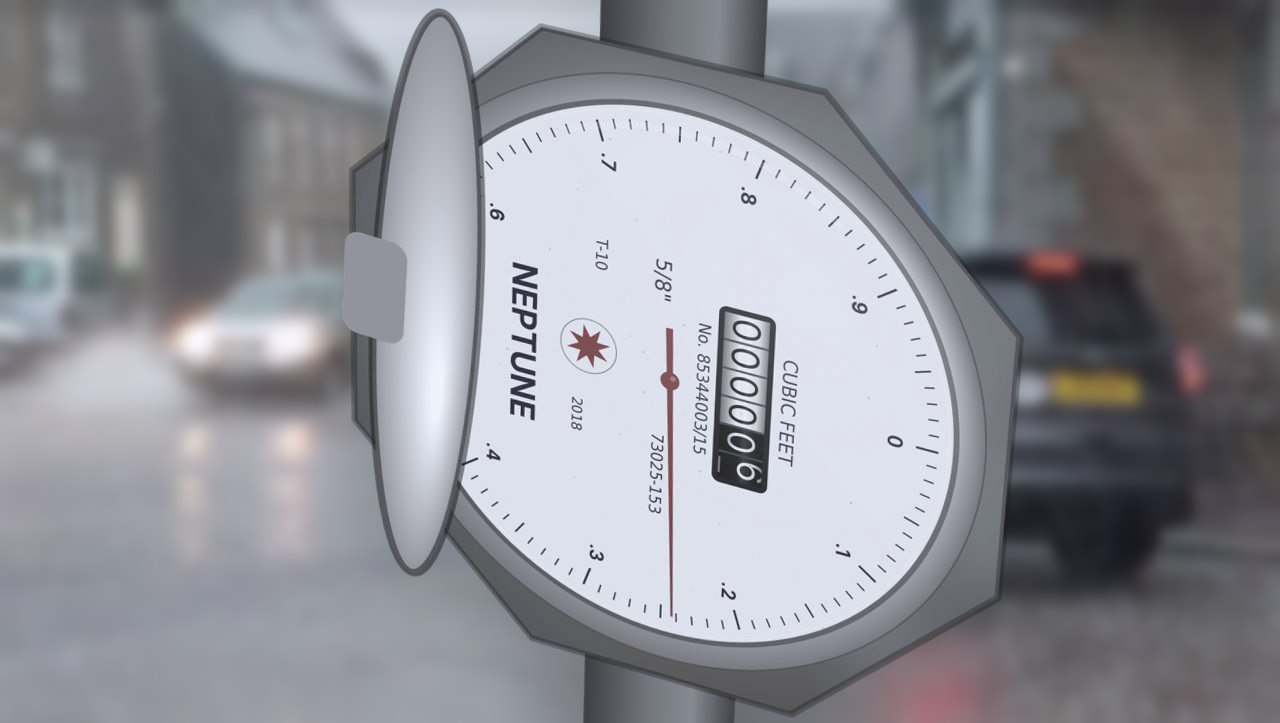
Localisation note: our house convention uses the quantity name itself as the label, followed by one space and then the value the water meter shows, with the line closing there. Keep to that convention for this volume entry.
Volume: 6.24 ft³
